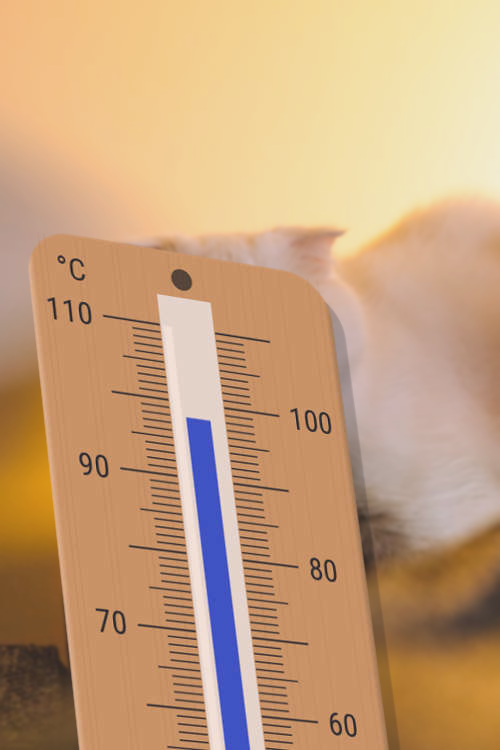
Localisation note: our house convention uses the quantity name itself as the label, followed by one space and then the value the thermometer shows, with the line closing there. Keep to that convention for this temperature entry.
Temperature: 98 °C
